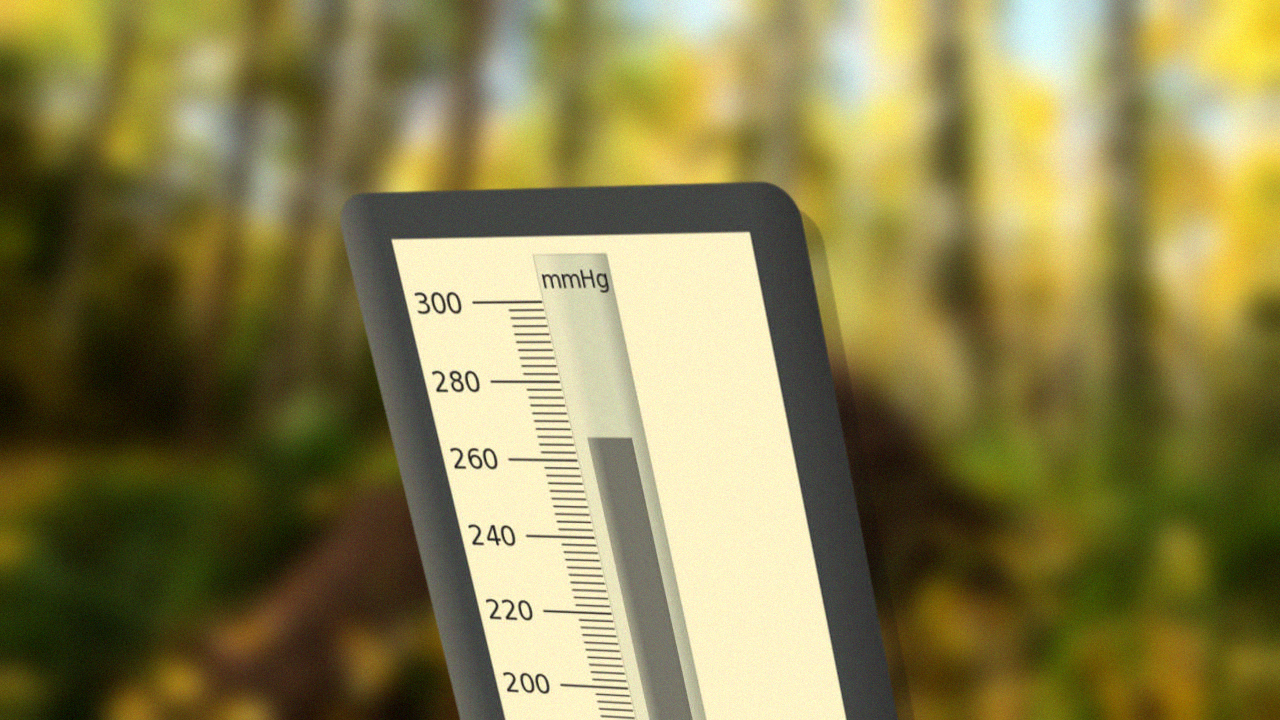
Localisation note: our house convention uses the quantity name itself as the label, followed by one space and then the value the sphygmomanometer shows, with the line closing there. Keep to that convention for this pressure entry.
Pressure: 266 mmHg
